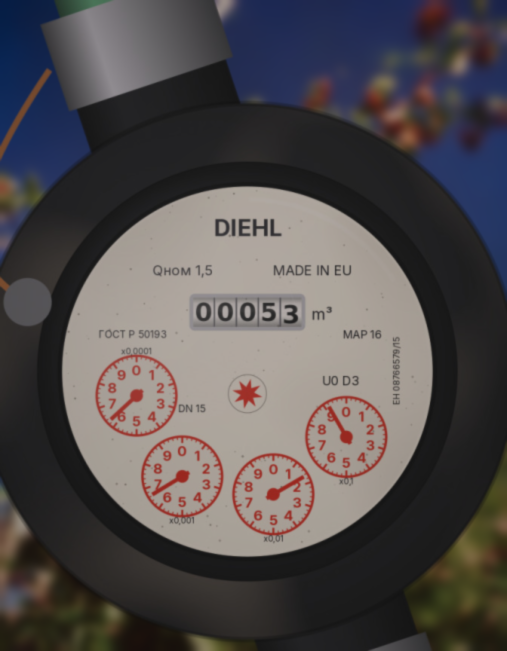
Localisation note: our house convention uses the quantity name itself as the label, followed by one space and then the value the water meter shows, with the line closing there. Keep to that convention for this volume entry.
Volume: 52.9166 m³
